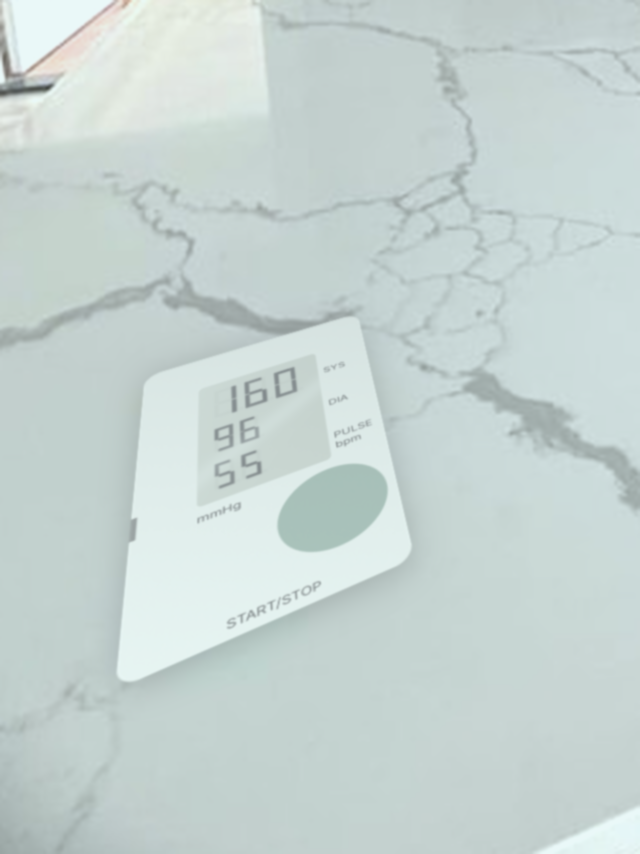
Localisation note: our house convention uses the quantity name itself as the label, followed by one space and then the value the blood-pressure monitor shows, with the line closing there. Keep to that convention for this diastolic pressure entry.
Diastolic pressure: 96 mmHg
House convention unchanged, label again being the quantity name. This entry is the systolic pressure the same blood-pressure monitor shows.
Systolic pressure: 160 mmHg
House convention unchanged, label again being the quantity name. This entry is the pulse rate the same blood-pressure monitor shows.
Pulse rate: 55 bpm
